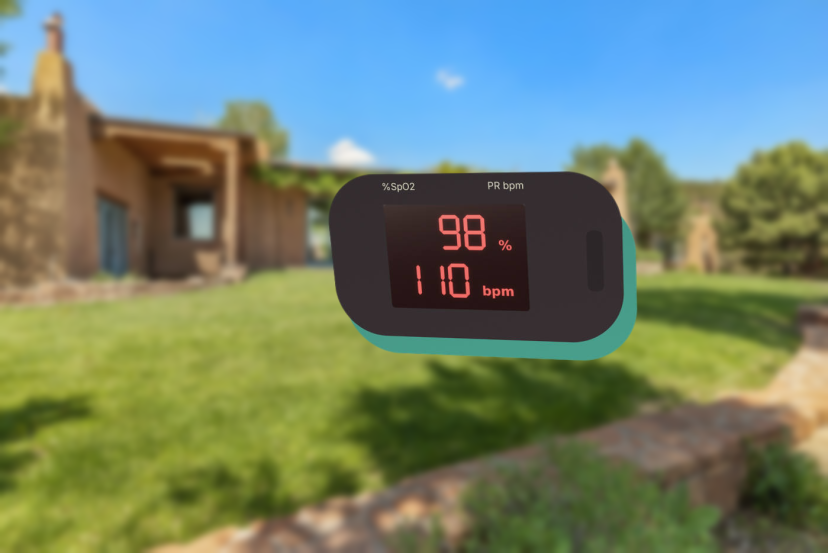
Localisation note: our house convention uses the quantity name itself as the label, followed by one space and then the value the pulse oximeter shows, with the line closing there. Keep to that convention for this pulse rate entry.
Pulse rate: 110 bpm
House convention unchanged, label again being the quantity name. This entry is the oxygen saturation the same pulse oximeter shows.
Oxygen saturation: 98 %
